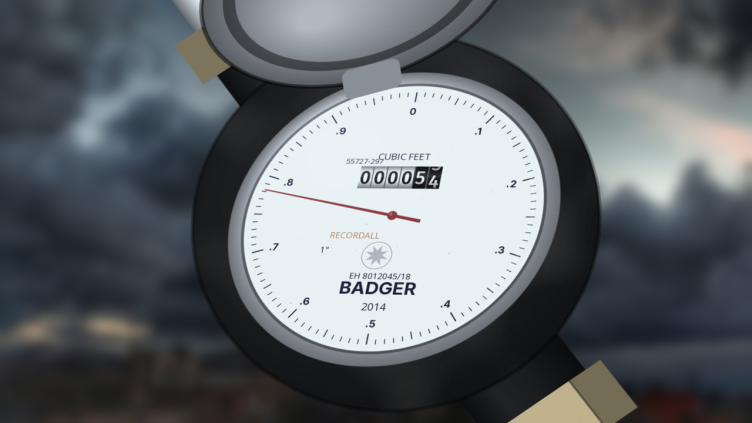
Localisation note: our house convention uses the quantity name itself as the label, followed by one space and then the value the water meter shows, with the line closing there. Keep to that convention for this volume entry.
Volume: 53.78 ft³
